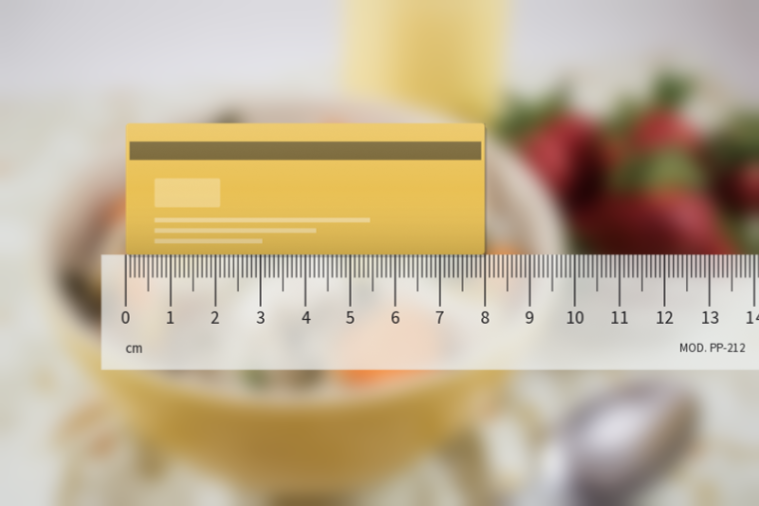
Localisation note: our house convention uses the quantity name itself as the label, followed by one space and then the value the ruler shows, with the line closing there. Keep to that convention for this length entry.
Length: 8 cm
